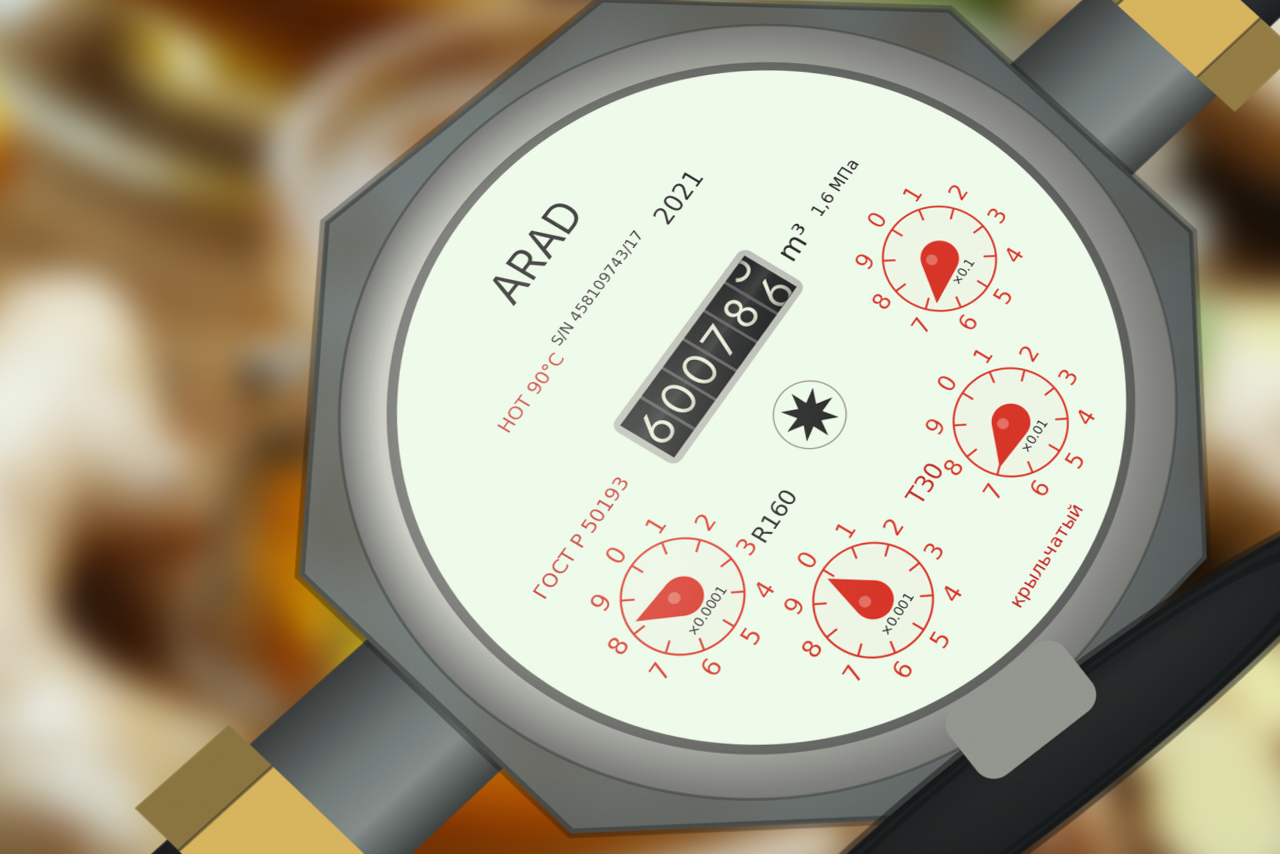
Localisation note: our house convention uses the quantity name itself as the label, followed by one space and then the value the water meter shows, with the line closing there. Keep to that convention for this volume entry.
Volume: 600785.6698 m³
